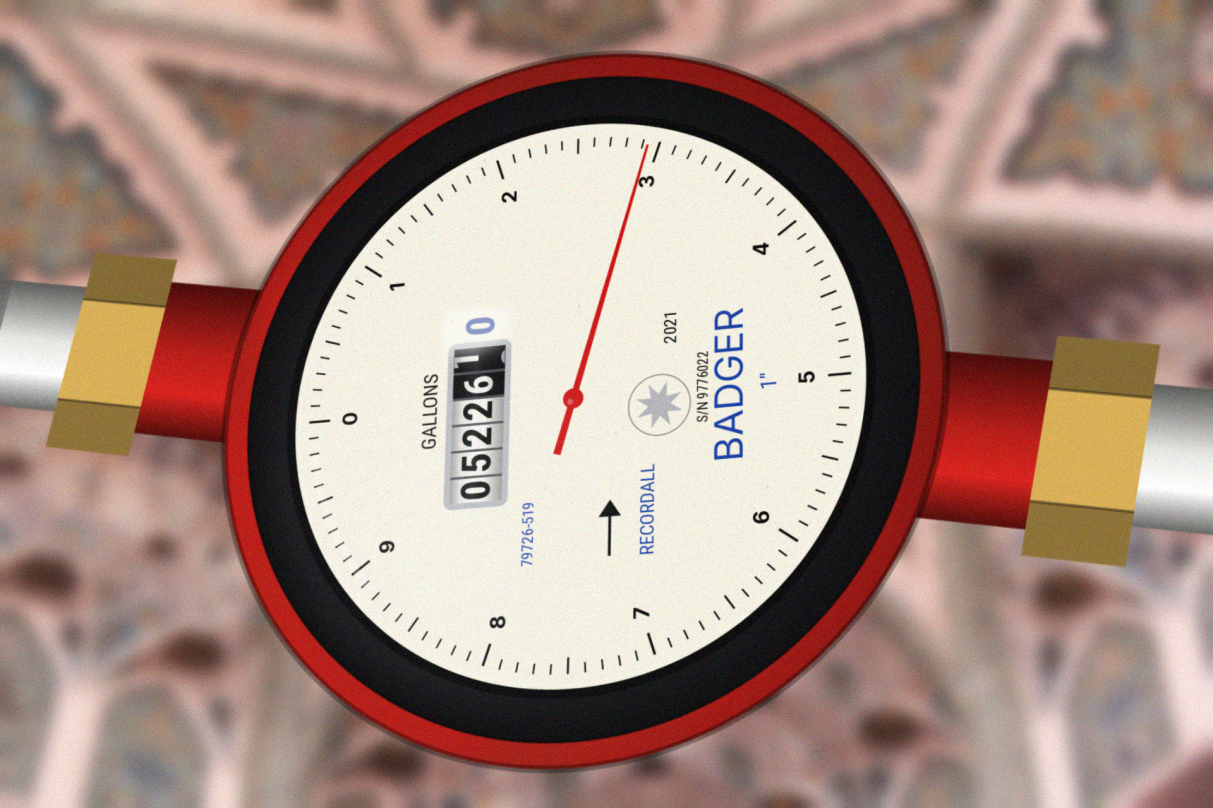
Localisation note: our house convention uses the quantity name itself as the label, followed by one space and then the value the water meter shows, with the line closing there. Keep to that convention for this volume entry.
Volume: 522612.9 gal
